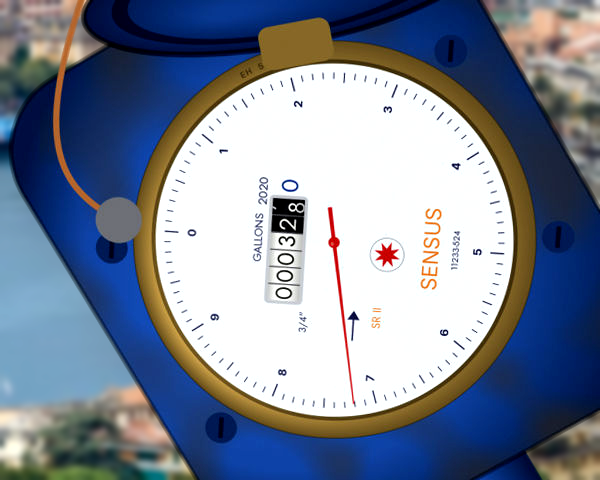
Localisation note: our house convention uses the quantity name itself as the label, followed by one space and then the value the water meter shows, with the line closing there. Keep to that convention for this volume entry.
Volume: 3277.2 gal
